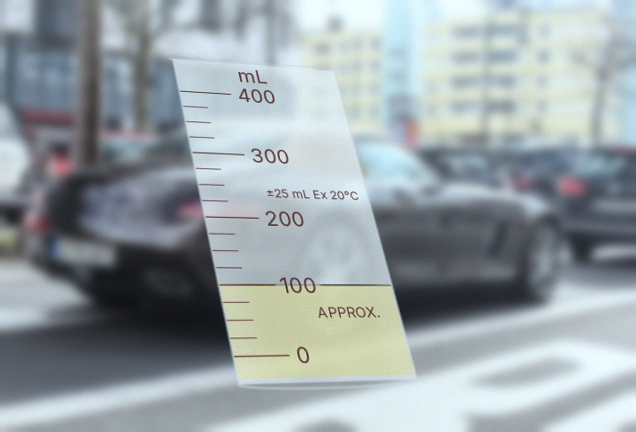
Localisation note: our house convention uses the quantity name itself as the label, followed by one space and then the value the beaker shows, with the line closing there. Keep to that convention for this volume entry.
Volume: 100 mL
